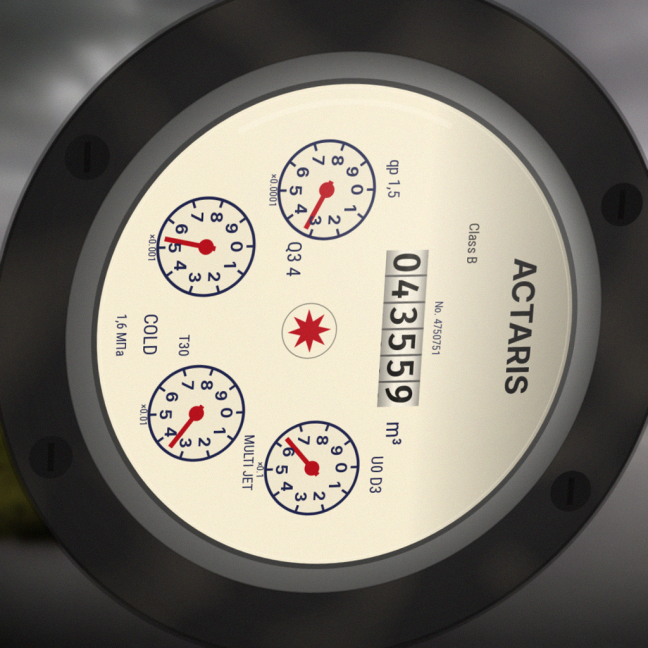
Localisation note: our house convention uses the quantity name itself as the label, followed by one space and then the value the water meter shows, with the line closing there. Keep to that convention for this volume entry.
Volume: 43559.6353 m³
